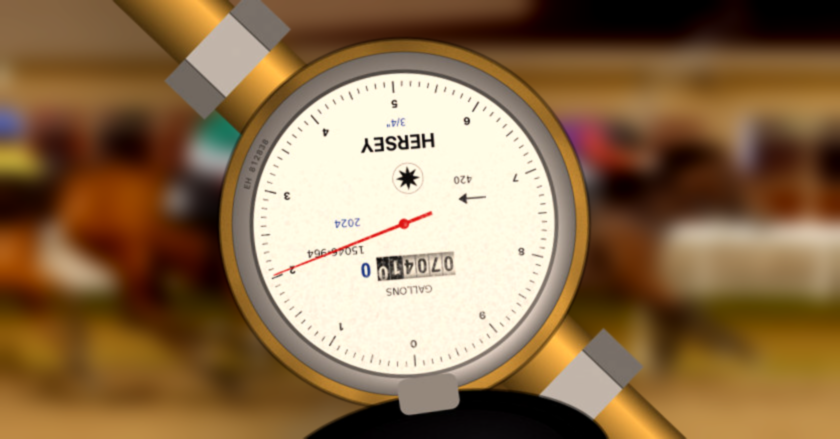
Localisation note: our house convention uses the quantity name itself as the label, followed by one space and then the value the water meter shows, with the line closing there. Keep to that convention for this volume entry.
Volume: 704102.0 gal
